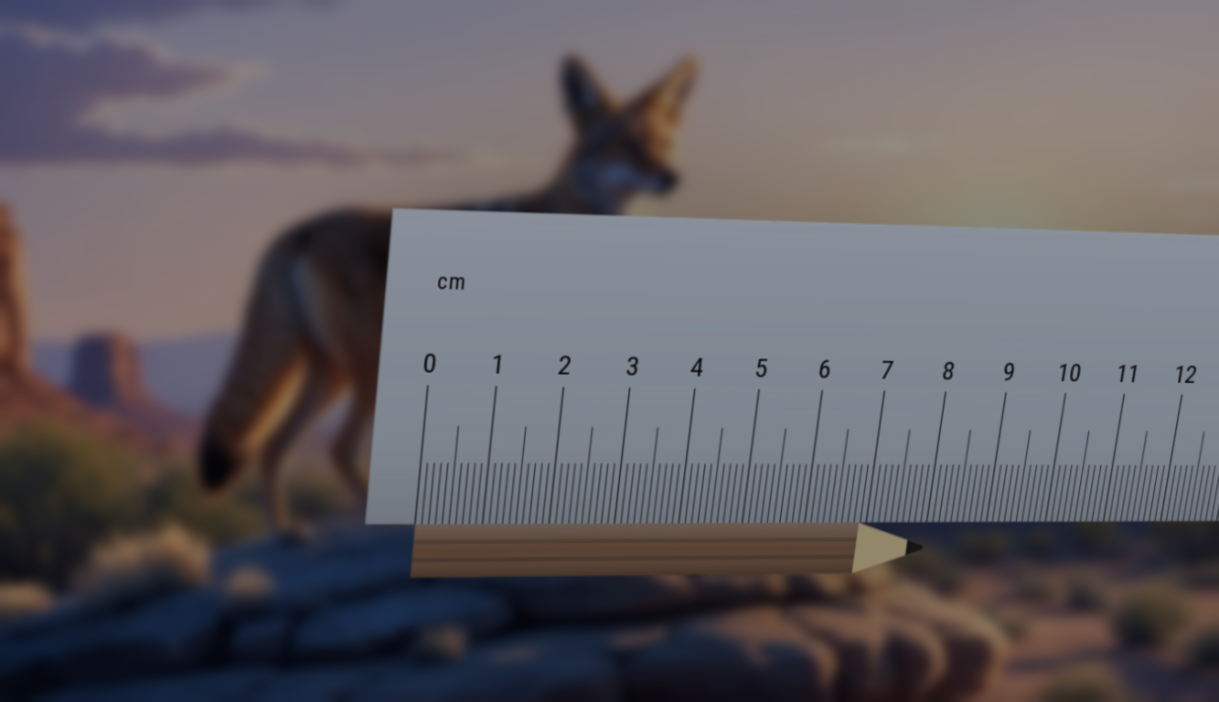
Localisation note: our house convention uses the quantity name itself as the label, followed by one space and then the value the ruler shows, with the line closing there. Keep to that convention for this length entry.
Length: 8 cm
